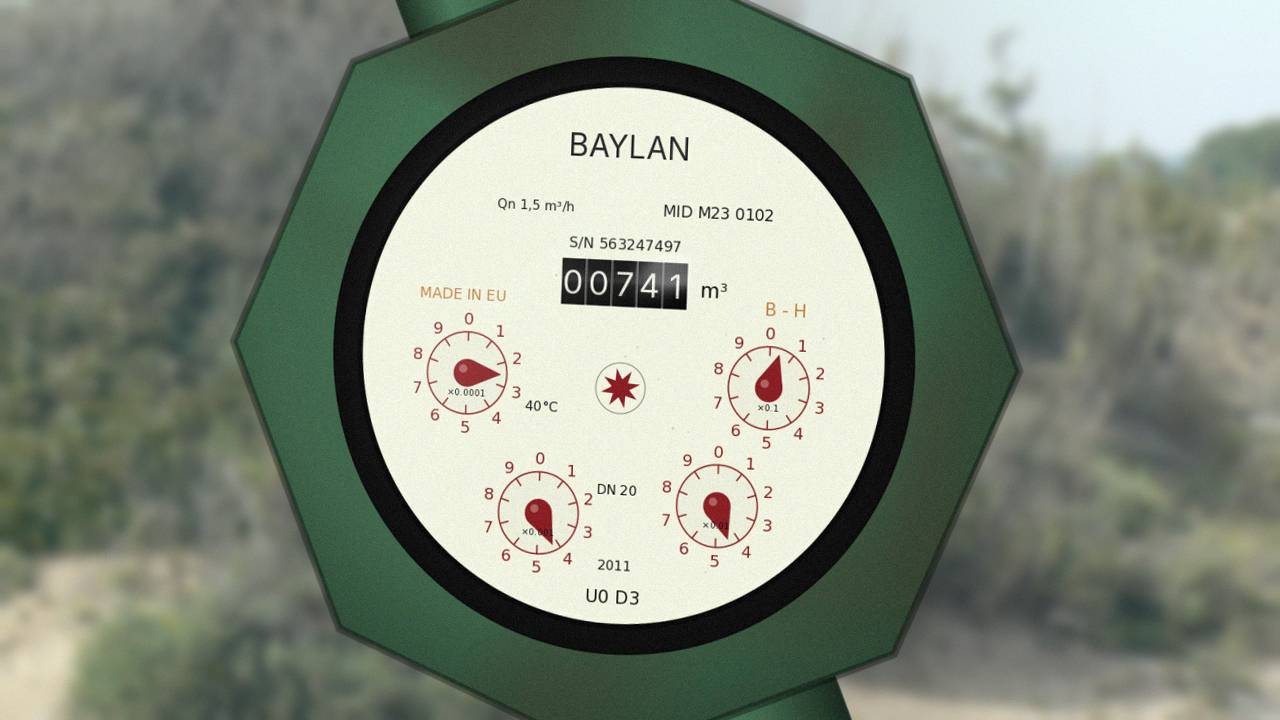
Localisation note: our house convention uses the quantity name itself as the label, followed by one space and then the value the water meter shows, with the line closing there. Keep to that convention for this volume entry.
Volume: 741.0442 m³
